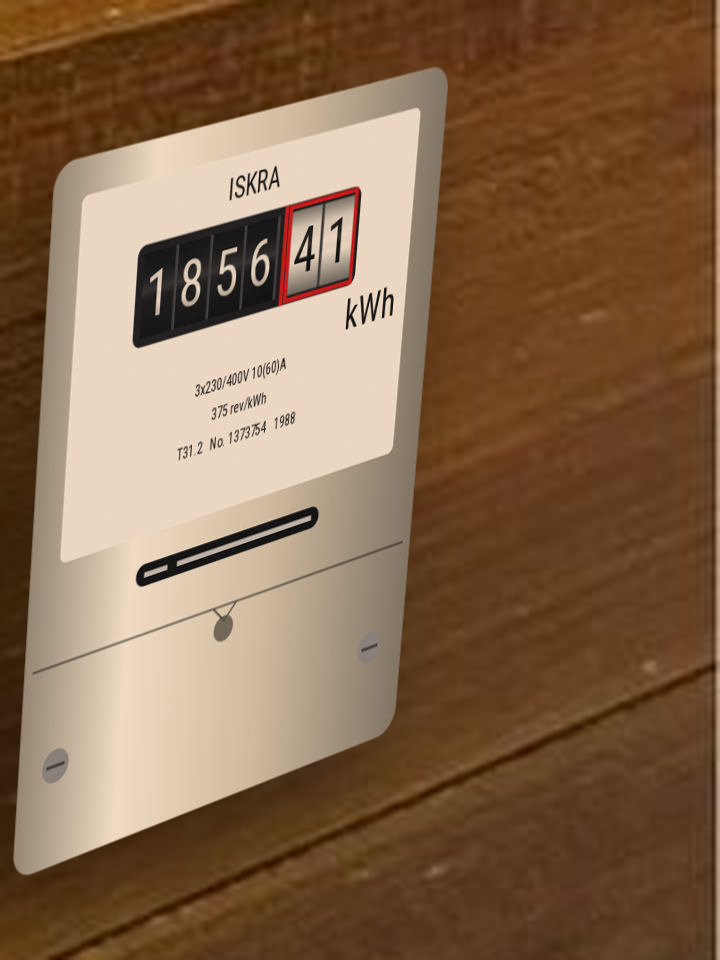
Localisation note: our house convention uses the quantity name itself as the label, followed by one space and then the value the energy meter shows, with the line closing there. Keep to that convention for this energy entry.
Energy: 1856.41 kWh
